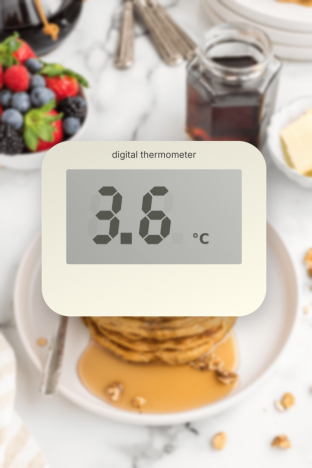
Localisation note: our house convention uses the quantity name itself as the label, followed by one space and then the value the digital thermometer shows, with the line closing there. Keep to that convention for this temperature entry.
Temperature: 3.6 °C
